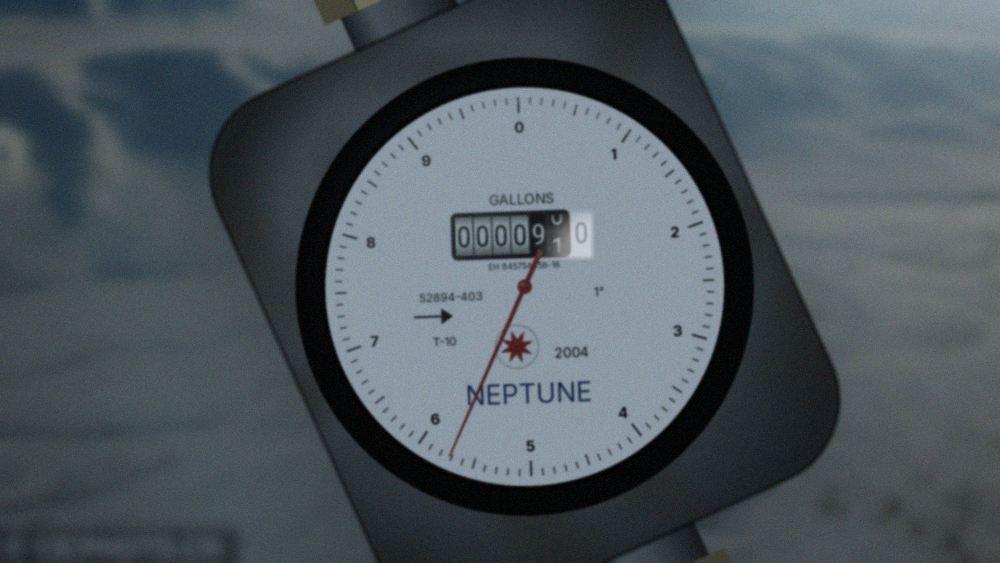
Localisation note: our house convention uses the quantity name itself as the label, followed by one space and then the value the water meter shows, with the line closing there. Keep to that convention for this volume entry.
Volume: 905.7 gal
